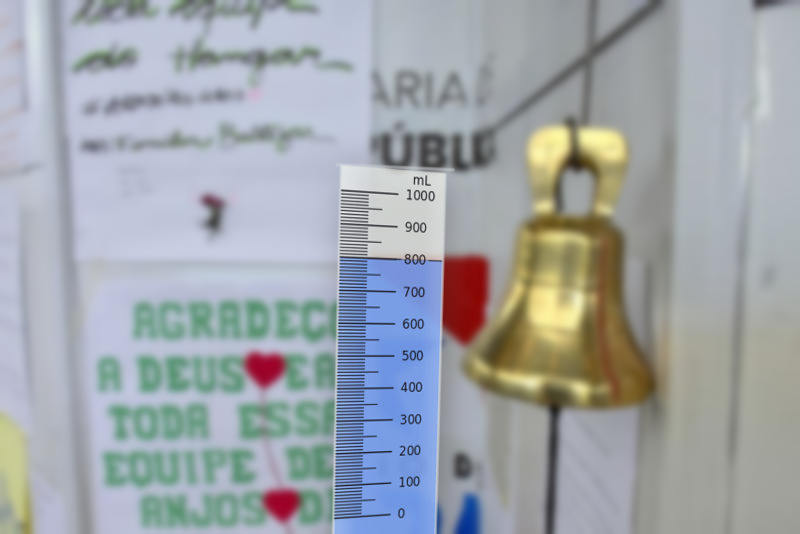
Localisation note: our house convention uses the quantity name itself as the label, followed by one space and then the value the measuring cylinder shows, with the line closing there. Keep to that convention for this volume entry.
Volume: 800 mL
